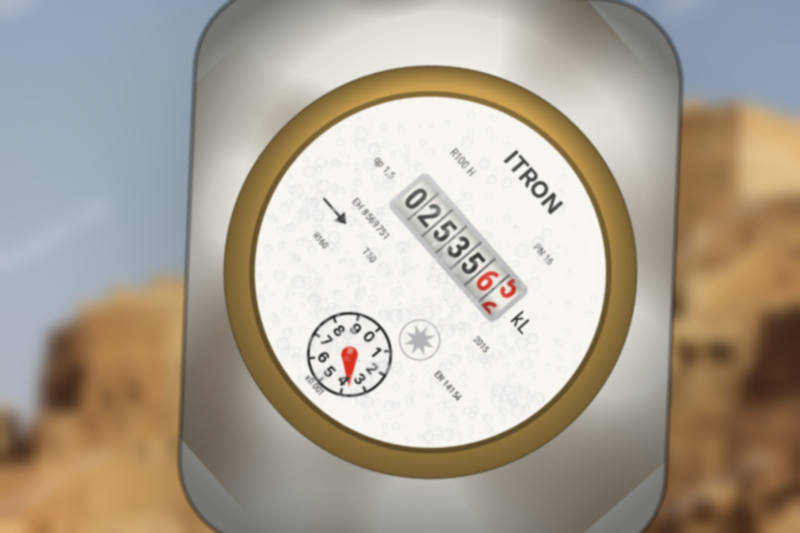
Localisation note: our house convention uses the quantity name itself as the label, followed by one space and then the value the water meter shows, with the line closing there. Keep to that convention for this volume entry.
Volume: 2535.653 kL
